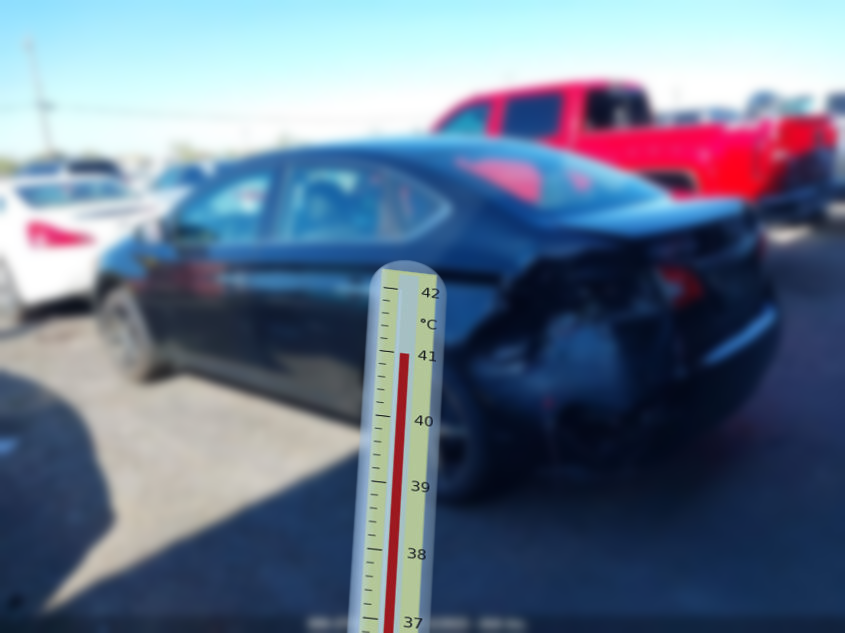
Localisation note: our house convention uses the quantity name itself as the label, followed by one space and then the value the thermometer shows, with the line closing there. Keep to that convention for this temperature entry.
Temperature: 41 °C
